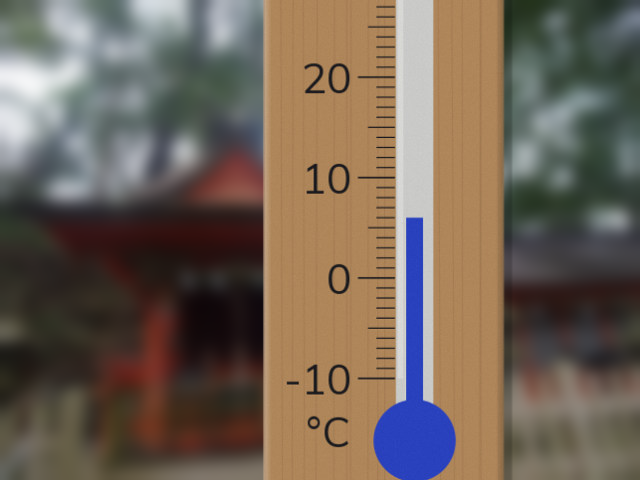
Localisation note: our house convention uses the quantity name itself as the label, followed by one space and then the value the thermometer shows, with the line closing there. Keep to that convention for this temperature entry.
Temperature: 6 °C
